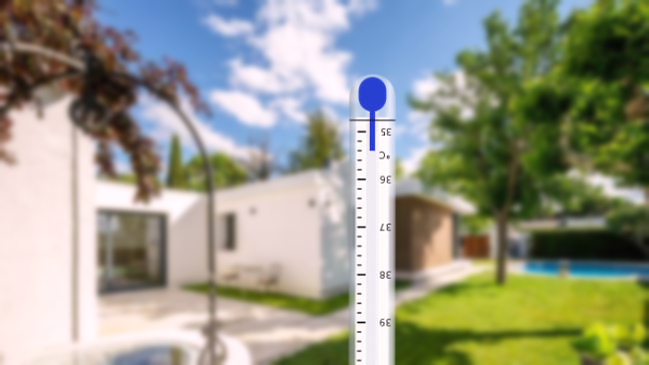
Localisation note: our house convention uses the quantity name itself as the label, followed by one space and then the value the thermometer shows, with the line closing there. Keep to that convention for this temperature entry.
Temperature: 35.4 °C
